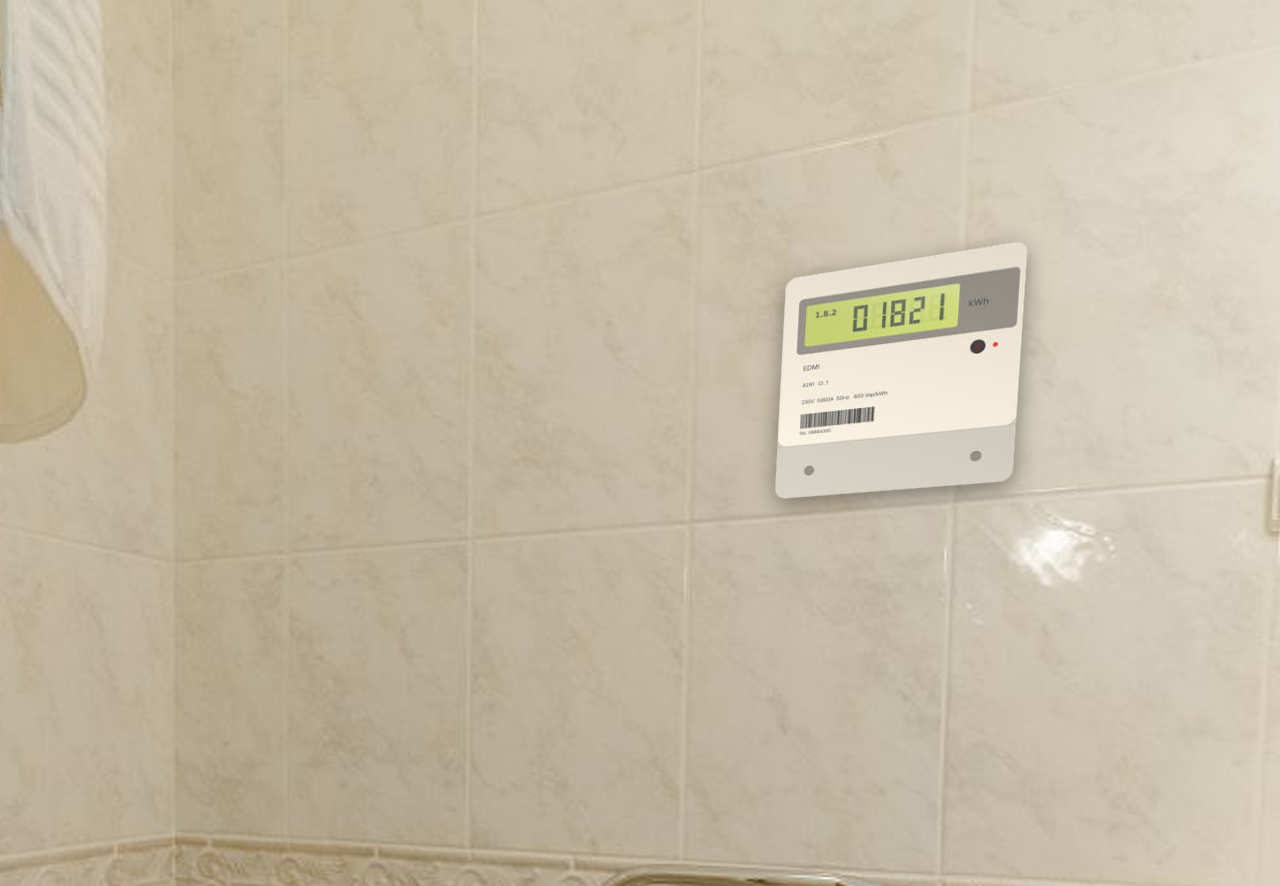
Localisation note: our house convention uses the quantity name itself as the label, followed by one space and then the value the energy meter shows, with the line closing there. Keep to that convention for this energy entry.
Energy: 1821 kWh
